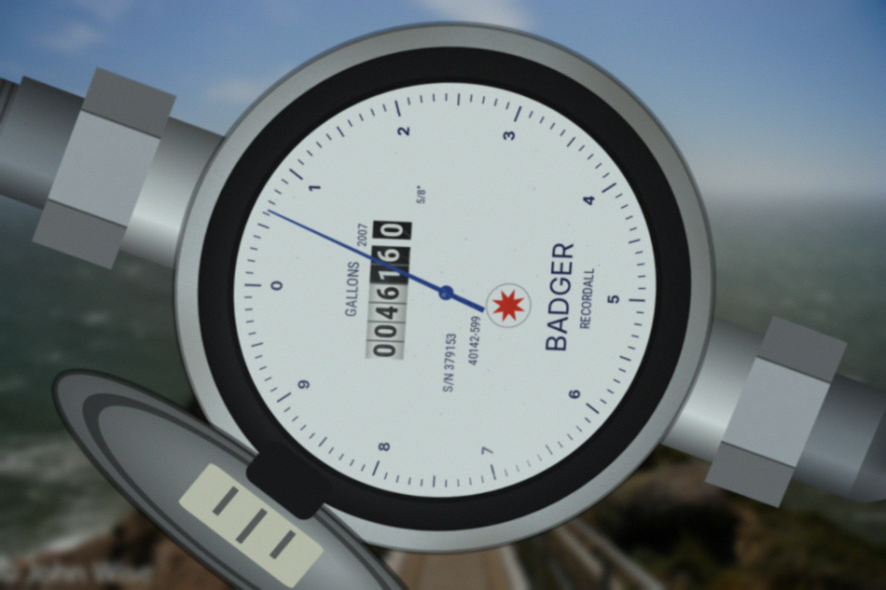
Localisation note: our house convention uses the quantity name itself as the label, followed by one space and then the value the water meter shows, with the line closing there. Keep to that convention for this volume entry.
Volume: 46160.6 gal
